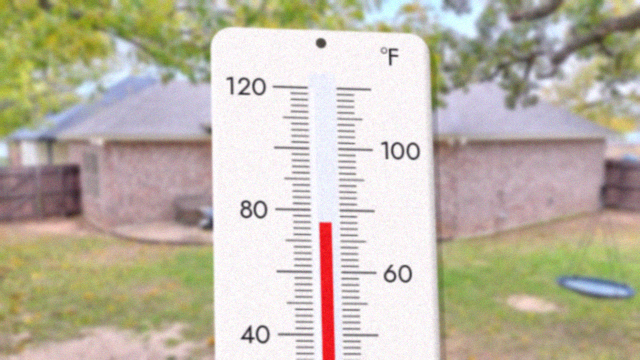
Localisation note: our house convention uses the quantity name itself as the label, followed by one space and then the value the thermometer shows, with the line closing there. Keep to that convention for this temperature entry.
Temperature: 76 °F
